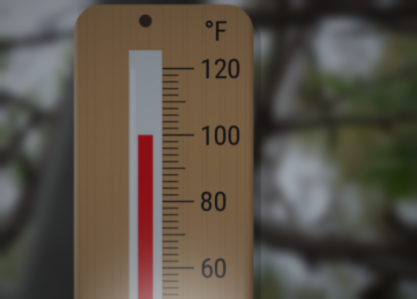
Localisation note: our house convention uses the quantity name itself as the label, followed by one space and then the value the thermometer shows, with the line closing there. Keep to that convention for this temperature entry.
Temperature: 100 °F
